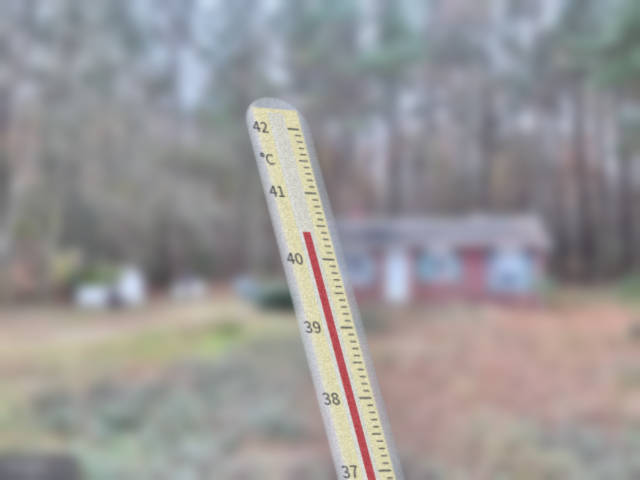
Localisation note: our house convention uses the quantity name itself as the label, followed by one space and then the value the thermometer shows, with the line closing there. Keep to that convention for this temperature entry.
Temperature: 40.4 °C
